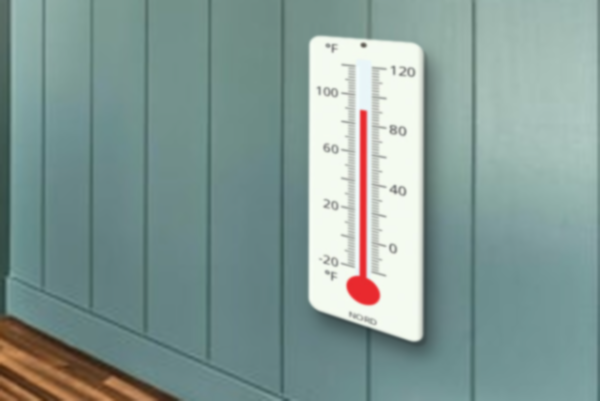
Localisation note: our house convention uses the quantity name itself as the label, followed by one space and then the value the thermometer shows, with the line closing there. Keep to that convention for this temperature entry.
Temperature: 90 °F
